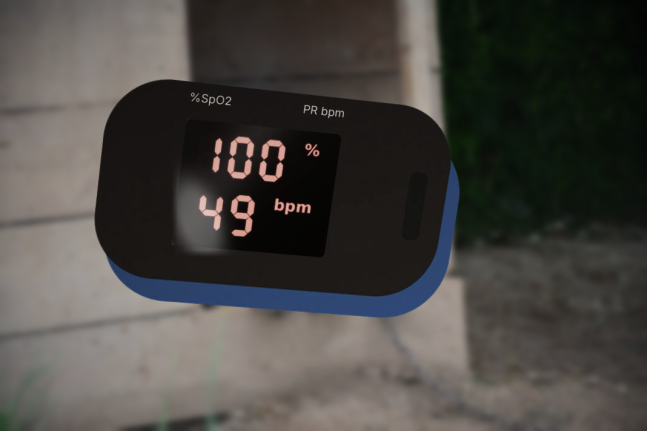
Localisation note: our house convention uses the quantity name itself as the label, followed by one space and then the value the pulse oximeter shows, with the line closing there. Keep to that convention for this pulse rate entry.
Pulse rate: 49 bpm
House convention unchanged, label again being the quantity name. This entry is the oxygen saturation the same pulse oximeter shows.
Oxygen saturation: 100 %
